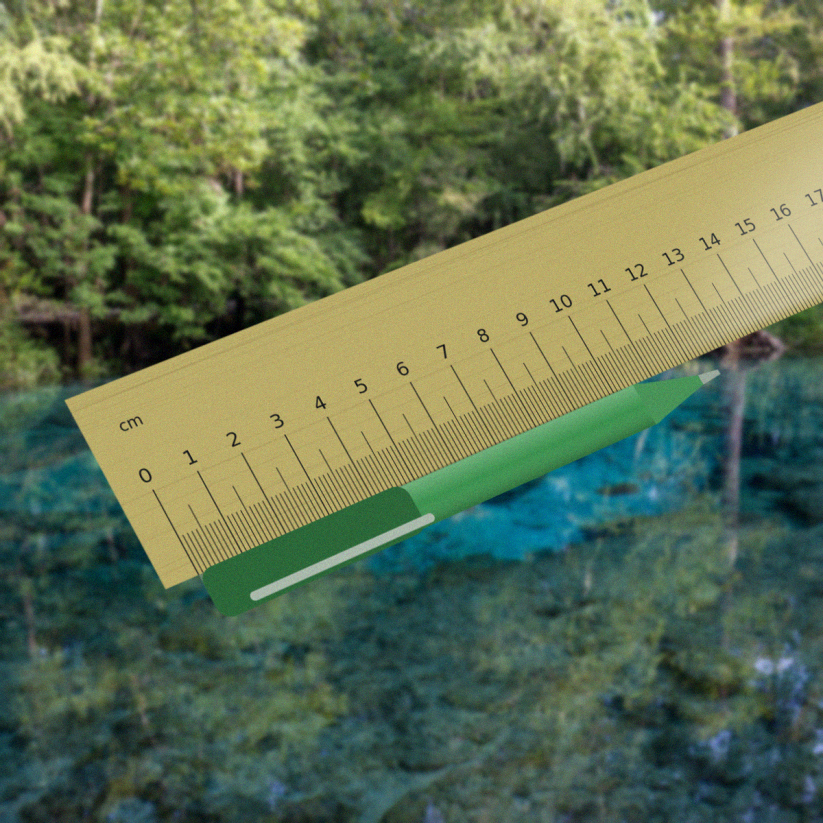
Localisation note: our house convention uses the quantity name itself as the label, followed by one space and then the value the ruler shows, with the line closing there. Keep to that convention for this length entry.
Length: 12.5 cm
